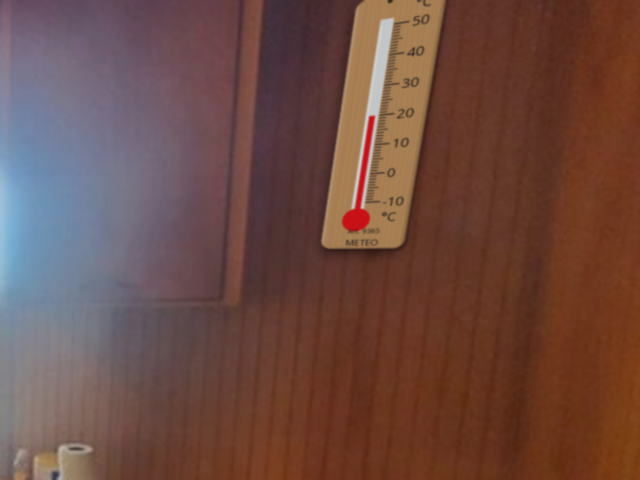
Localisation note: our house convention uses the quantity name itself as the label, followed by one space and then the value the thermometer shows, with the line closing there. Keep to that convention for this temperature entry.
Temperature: 20 °C
